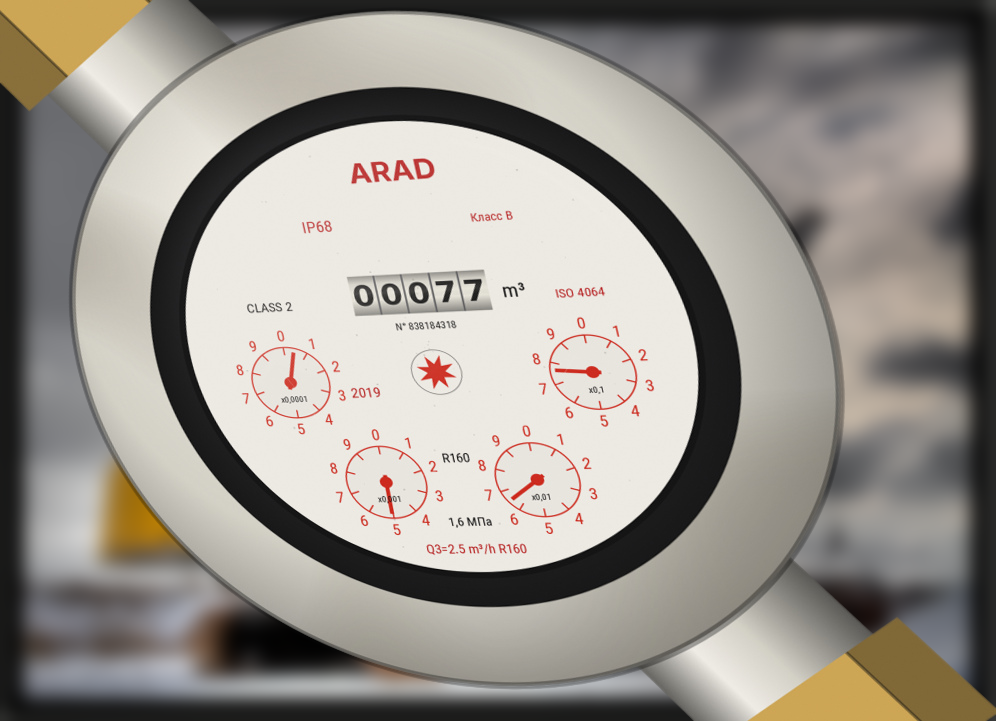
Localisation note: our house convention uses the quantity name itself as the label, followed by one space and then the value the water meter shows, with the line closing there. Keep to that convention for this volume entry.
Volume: 77.7650 m³
